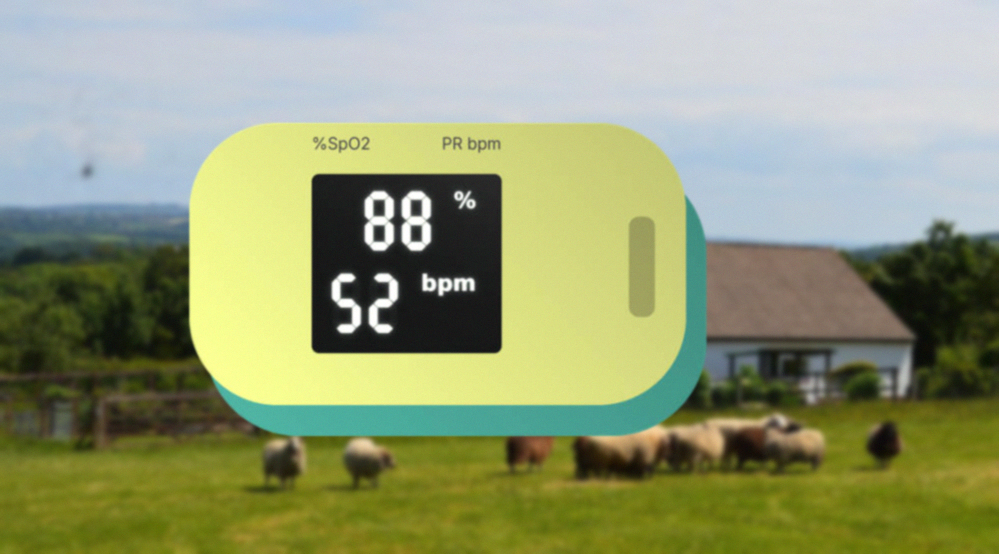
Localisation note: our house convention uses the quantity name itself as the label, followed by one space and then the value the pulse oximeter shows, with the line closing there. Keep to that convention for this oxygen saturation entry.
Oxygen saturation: 88 %
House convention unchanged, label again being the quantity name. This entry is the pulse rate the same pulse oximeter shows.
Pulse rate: 52 bpm
